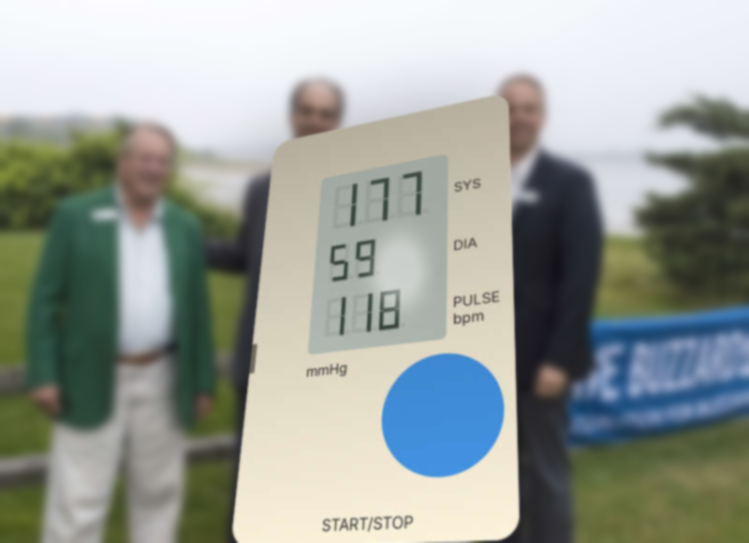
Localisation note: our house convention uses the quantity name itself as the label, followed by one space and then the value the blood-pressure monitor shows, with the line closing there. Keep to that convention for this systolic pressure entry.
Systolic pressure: 177 mmHg
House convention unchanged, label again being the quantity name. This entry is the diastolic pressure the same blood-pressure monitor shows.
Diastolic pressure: 59 mmHg
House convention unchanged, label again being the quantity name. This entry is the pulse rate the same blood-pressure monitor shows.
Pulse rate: 118 bpm
